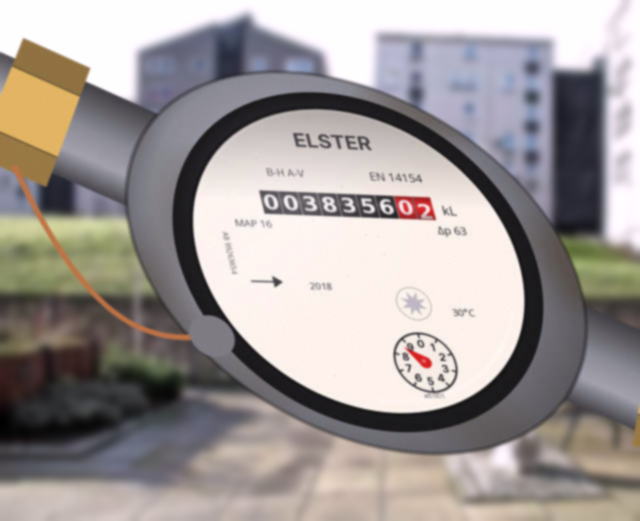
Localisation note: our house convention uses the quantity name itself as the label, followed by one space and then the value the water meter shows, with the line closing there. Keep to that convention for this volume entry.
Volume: 38356.018 kL
